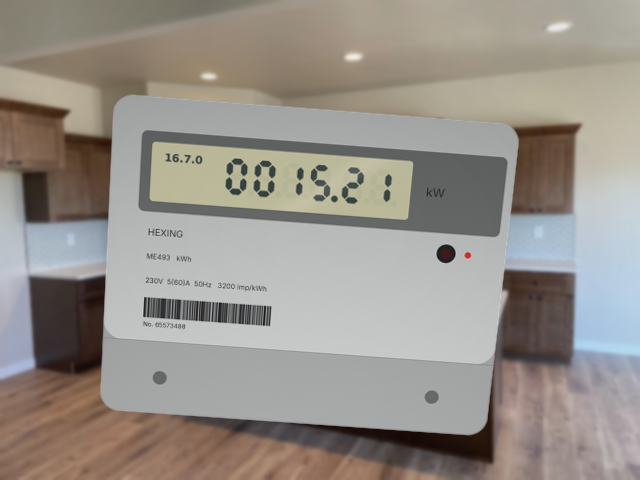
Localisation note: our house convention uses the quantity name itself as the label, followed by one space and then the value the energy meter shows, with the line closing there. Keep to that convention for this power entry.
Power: 15.21 kW
